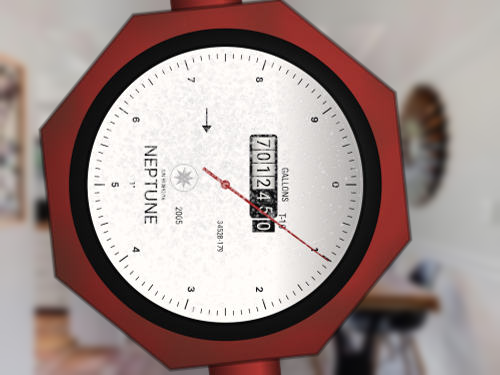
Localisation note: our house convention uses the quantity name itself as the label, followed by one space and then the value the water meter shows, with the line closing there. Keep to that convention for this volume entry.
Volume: 7012451.0 gal
